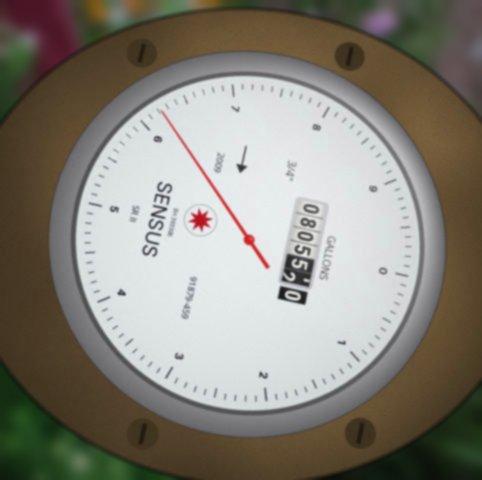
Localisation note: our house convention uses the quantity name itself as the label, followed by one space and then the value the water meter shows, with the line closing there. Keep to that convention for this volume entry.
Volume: 805516.2 gal
